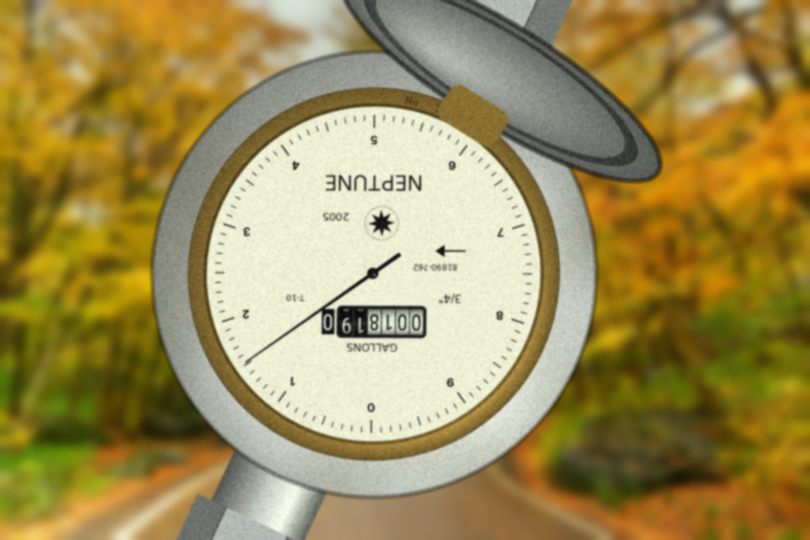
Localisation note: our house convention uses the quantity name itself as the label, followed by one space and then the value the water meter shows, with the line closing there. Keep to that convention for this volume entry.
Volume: 18191.5 gal
